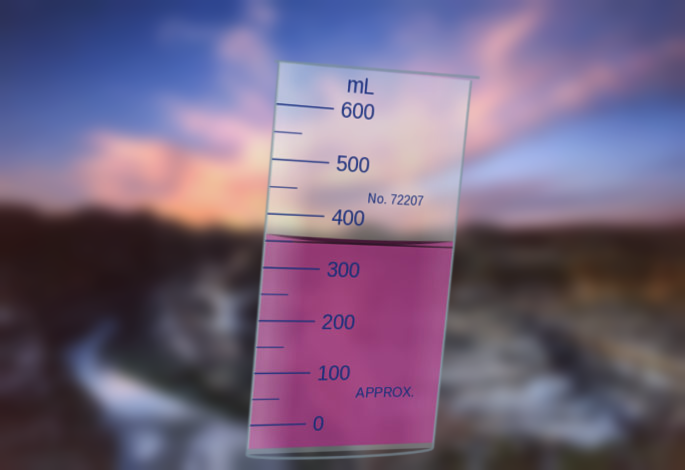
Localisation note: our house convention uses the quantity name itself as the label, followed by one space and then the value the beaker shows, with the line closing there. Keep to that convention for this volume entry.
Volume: 350 mL
